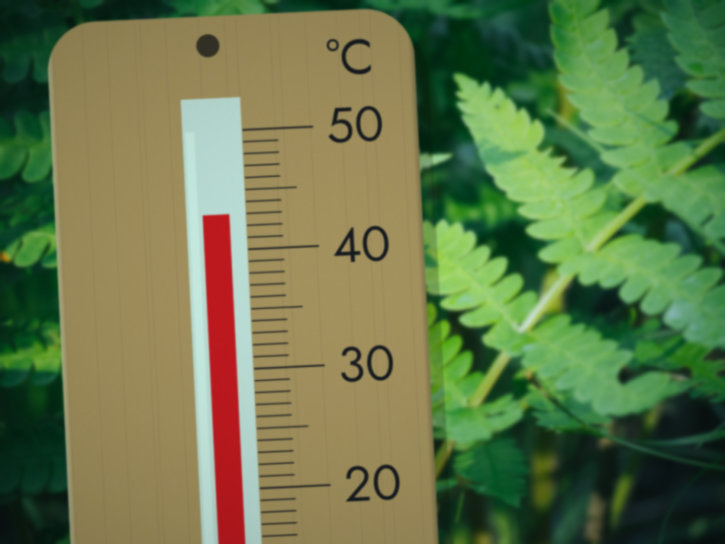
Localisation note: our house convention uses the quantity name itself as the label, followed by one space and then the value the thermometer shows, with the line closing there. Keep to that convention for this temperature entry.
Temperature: 43 °C
